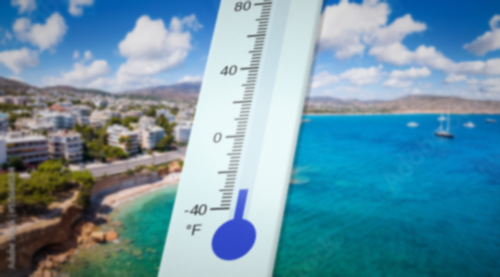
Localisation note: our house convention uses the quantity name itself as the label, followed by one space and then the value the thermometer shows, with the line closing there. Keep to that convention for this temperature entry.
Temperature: -30 °F
